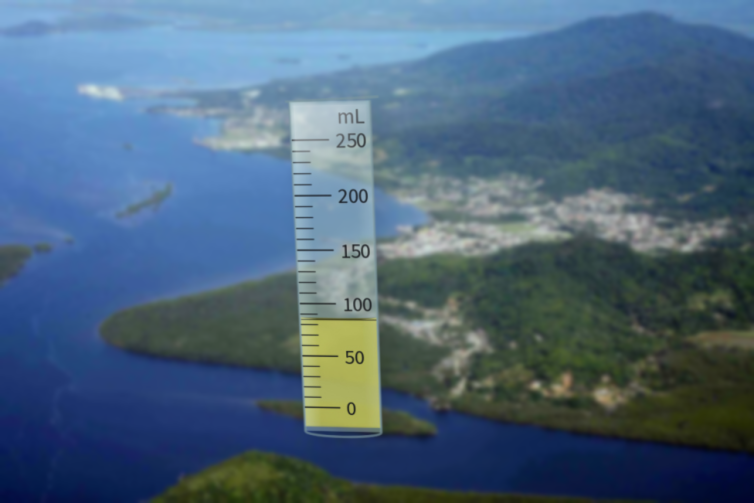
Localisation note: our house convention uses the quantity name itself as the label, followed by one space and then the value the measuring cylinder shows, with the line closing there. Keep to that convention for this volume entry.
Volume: 85 mL
